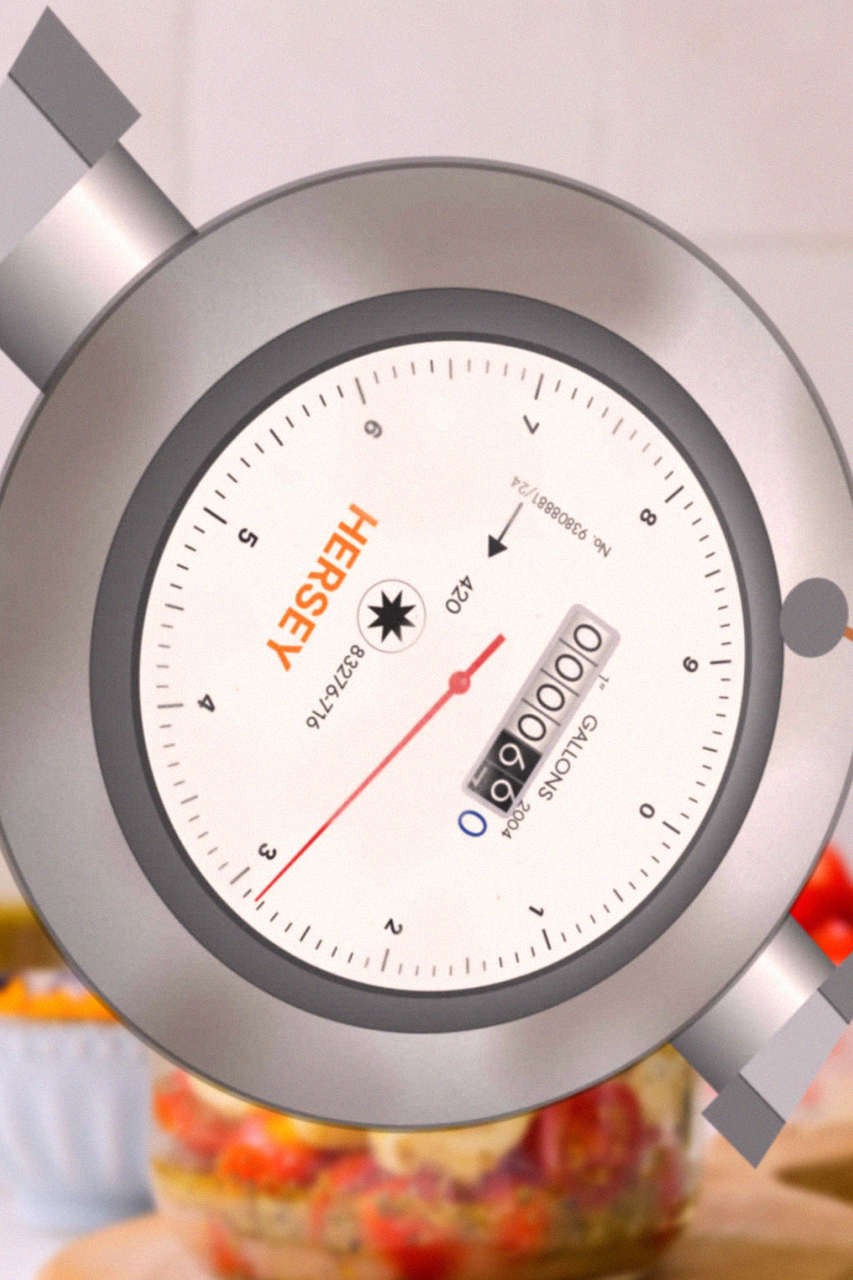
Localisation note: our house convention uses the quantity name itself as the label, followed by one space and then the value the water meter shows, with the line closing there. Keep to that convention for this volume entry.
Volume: 662.8 gal
